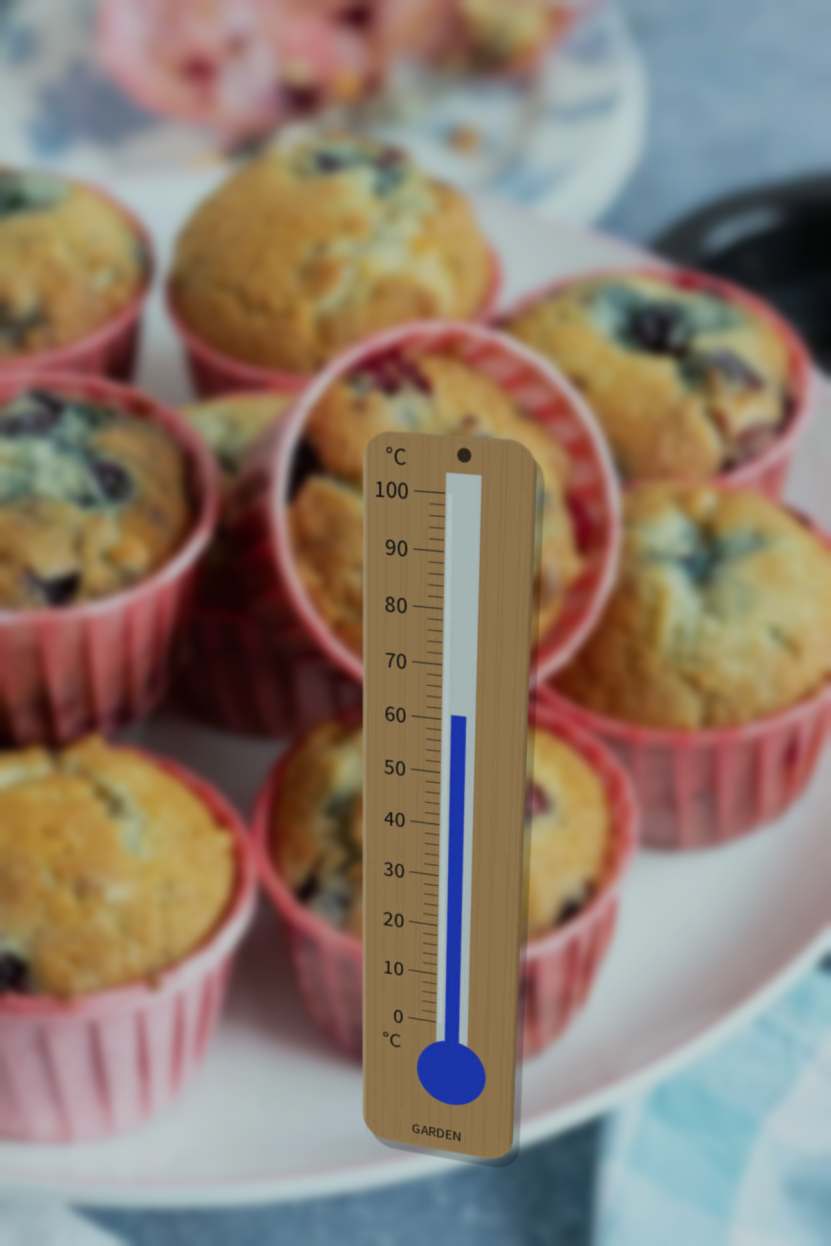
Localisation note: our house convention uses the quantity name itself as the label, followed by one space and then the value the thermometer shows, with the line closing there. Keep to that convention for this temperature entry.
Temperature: 61 °C
